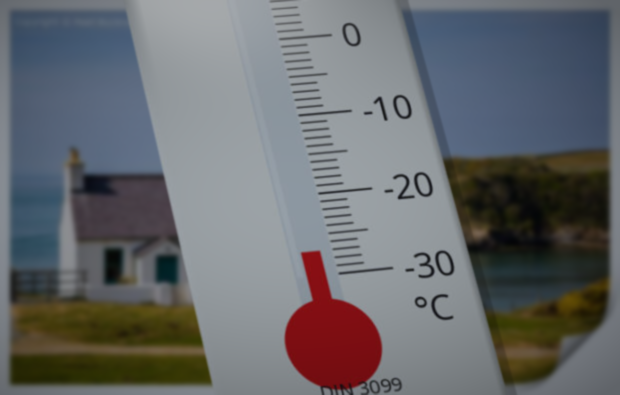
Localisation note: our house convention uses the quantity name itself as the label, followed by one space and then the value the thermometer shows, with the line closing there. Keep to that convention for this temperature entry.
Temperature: -27 °C
